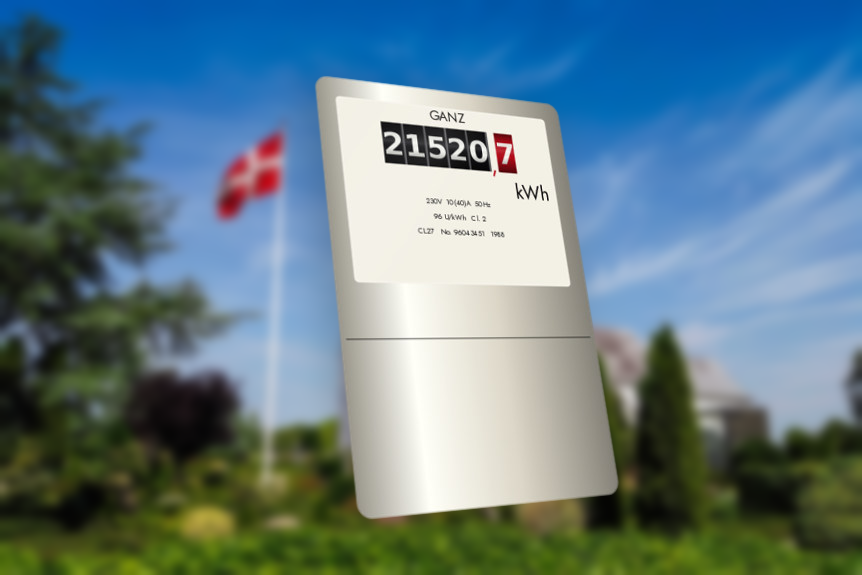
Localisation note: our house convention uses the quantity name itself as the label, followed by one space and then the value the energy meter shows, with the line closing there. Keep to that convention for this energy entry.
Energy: 21520.7 kWh
